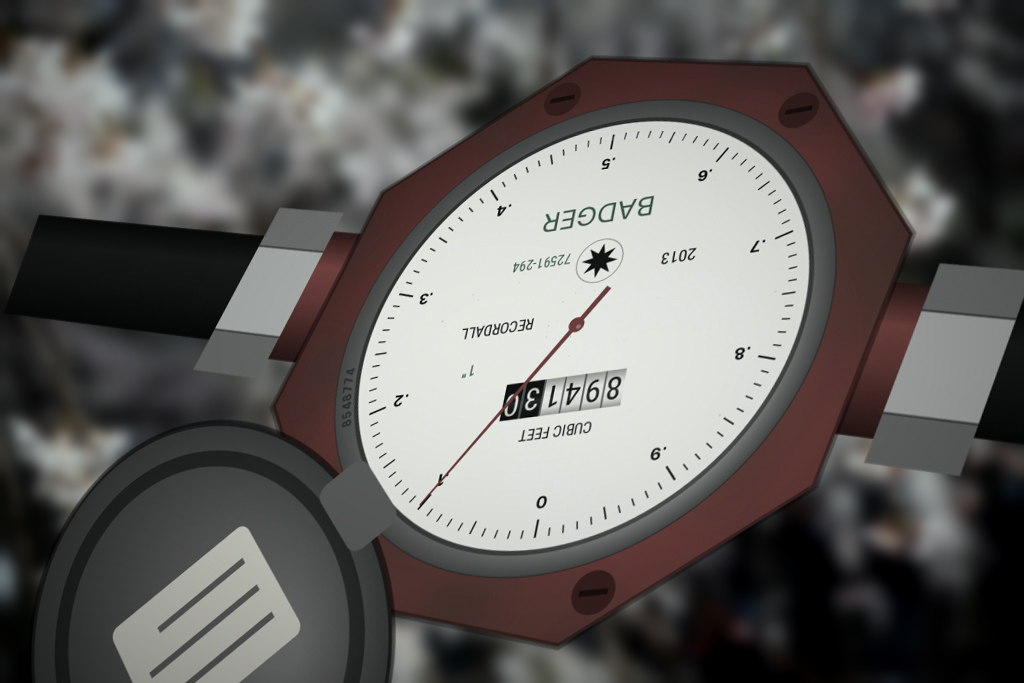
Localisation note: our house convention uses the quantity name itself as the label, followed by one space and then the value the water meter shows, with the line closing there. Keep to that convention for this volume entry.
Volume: 894130.10 ft³
